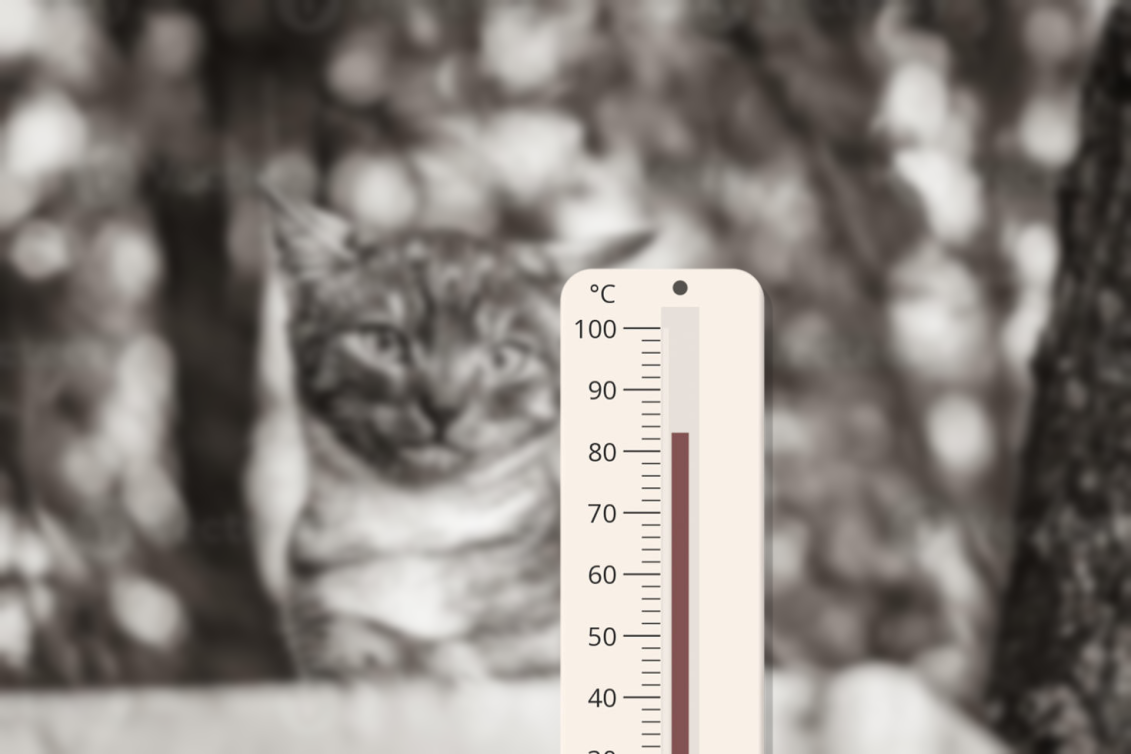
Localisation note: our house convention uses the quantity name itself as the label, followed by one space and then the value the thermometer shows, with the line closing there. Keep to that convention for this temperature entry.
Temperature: 83 °C
